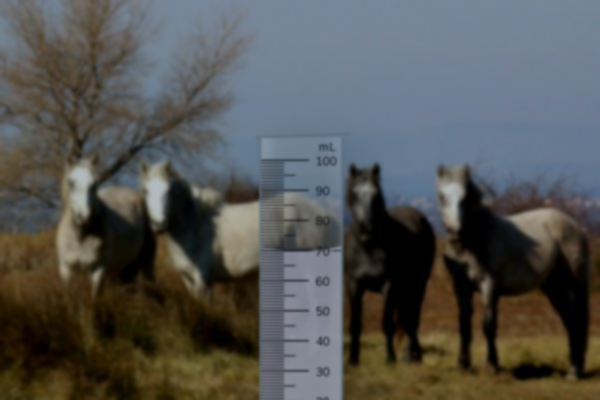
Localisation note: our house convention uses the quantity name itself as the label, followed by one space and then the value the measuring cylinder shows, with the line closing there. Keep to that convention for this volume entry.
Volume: 70 mL
